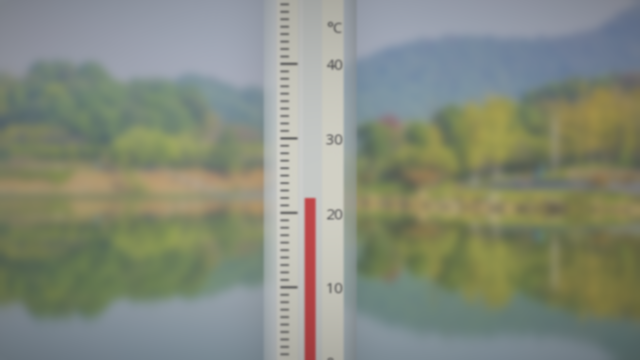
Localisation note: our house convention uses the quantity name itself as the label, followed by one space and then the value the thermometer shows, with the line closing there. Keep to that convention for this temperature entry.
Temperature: 22 °C
